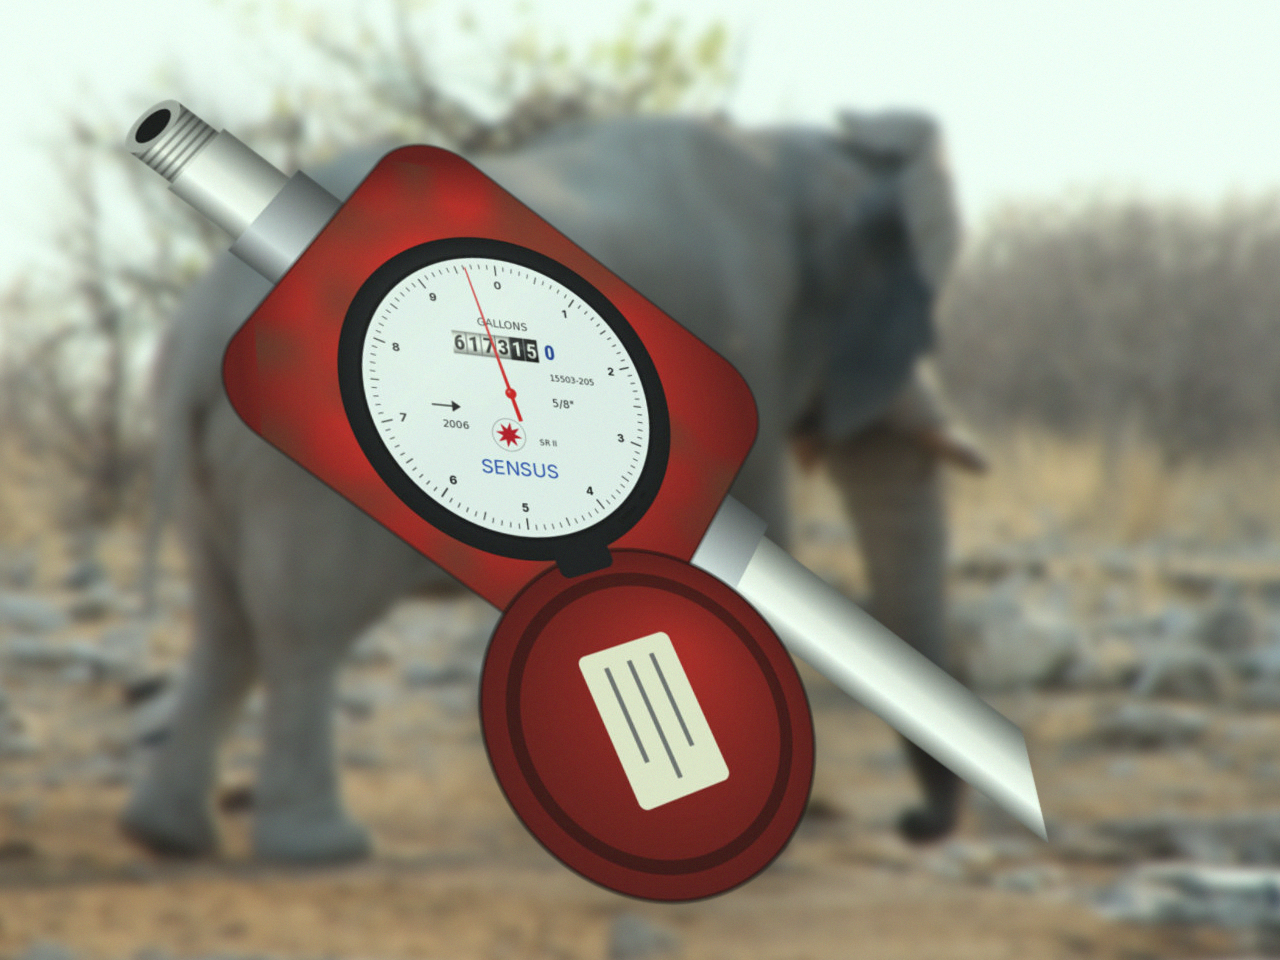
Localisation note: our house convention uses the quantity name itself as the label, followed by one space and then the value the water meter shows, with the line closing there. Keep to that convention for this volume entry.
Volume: 6173149.6 gal
